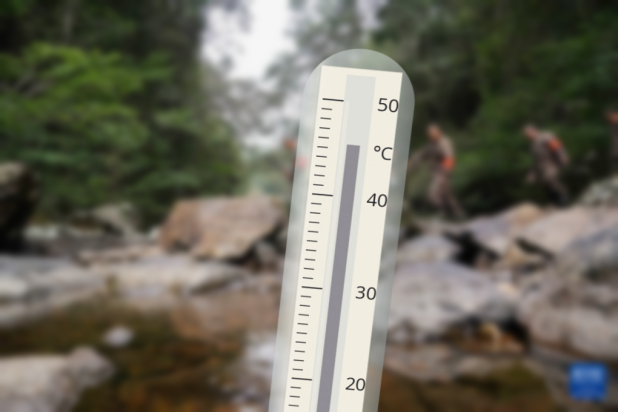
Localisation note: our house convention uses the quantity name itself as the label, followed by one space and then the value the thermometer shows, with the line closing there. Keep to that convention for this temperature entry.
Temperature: 45.5 °C
